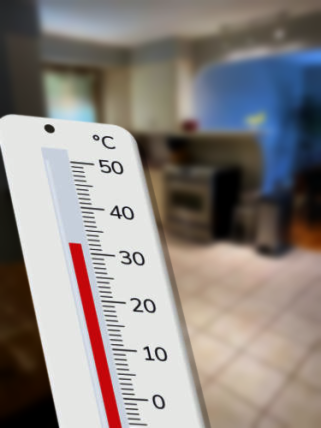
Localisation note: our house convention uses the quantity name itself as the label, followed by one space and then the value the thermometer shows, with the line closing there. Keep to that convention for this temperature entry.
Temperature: 32 °C
